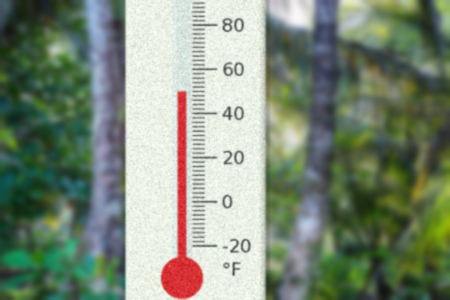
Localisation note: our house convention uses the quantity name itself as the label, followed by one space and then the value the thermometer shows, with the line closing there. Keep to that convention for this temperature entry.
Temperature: 50 °F
